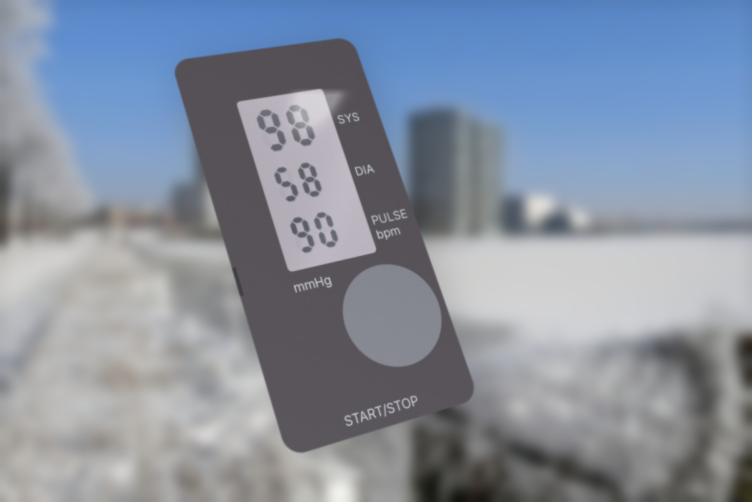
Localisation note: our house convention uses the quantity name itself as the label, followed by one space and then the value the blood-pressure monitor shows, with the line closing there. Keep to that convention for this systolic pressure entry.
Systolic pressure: 98 mmHg
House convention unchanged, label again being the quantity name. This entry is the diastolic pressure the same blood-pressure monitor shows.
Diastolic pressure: 58 mmHg
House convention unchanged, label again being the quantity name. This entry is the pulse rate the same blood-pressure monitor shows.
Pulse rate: 90 bpm
